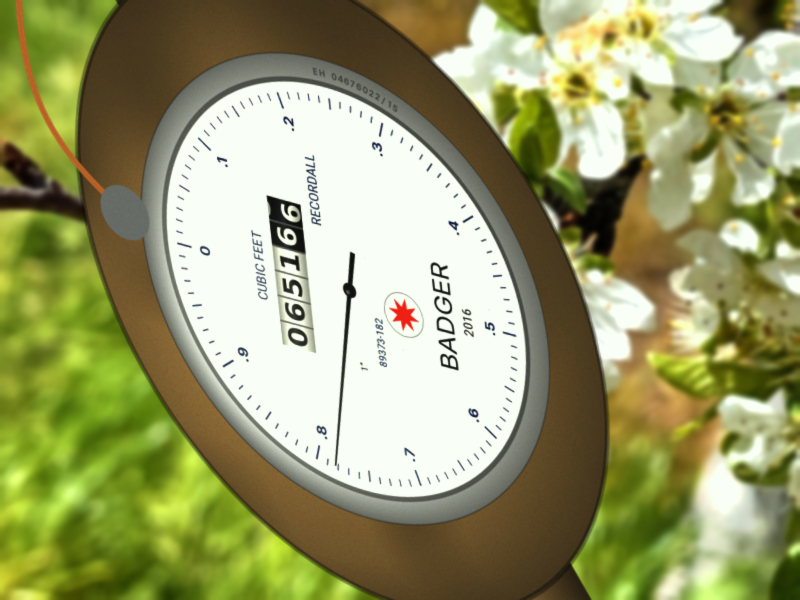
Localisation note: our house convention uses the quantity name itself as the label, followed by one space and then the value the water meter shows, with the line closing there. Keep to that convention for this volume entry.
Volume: 65165.78 ft³
